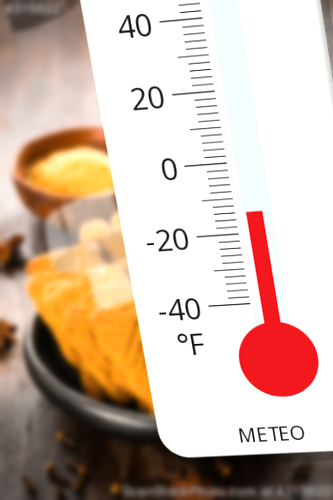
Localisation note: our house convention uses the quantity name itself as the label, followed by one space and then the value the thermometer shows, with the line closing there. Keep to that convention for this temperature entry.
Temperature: -14 °F
